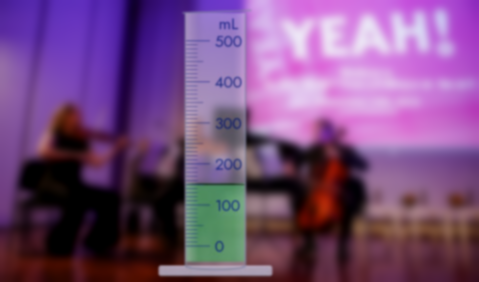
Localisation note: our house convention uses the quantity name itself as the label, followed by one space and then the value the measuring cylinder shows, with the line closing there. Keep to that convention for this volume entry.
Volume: 150 mL
